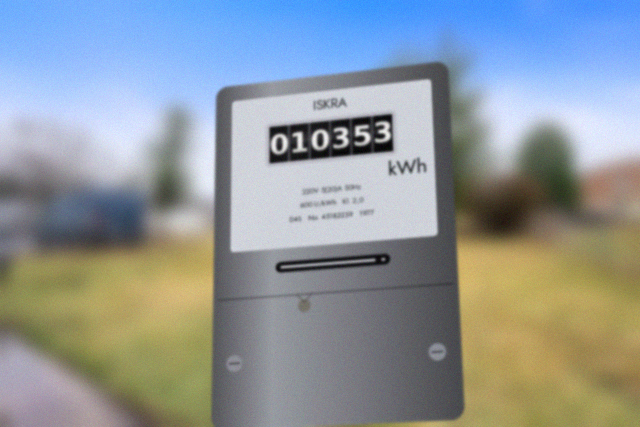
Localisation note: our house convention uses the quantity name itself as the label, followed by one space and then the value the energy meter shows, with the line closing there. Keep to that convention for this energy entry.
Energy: 10353 kWh
